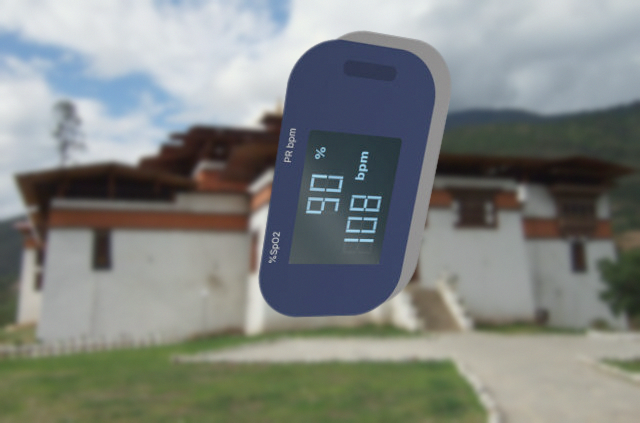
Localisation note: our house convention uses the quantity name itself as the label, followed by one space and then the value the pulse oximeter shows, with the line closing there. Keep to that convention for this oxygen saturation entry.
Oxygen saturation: 90 %
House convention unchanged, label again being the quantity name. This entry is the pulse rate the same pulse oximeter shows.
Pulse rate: 108 bpm
